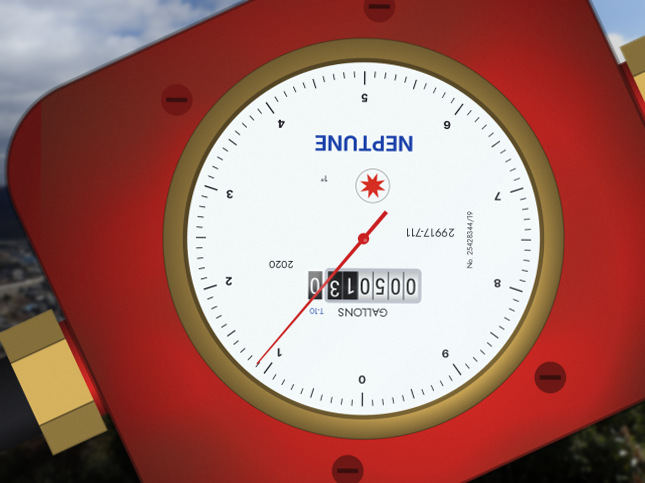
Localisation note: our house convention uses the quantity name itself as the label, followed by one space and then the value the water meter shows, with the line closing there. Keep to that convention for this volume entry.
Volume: 50131.1 gal
